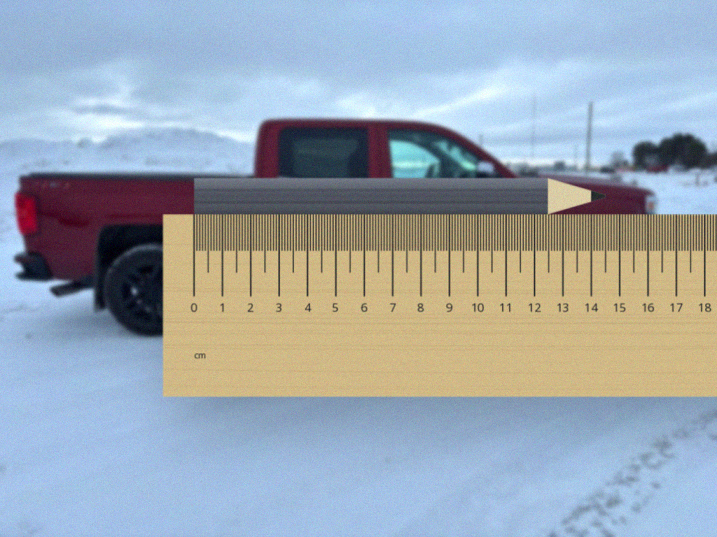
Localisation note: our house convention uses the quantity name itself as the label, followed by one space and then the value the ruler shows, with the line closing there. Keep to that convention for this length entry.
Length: 14.5 cm
